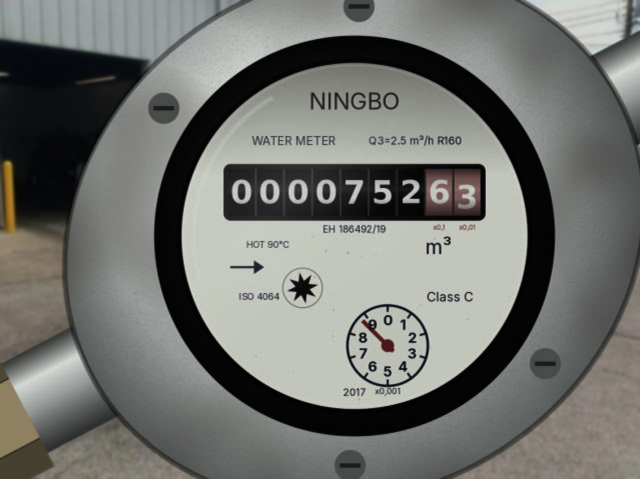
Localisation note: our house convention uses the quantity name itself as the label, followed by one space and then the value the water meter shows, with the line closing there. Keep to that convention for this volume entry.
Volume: 752.628 m³
